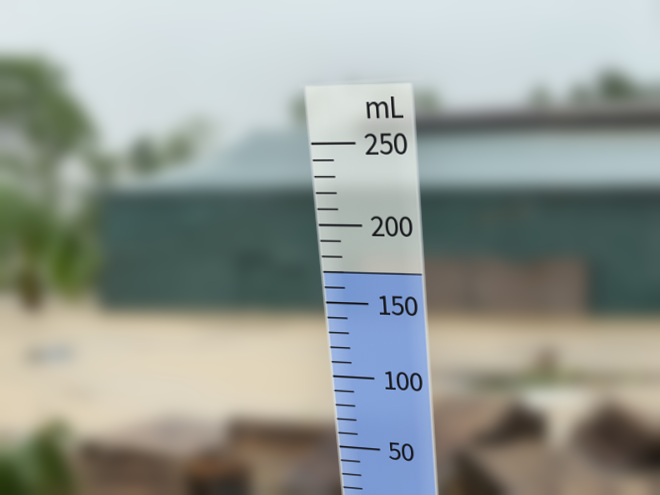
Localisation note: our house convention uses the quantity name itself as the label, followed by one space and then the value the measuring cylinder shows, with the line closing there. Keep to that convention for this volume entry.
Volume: 170 mL
